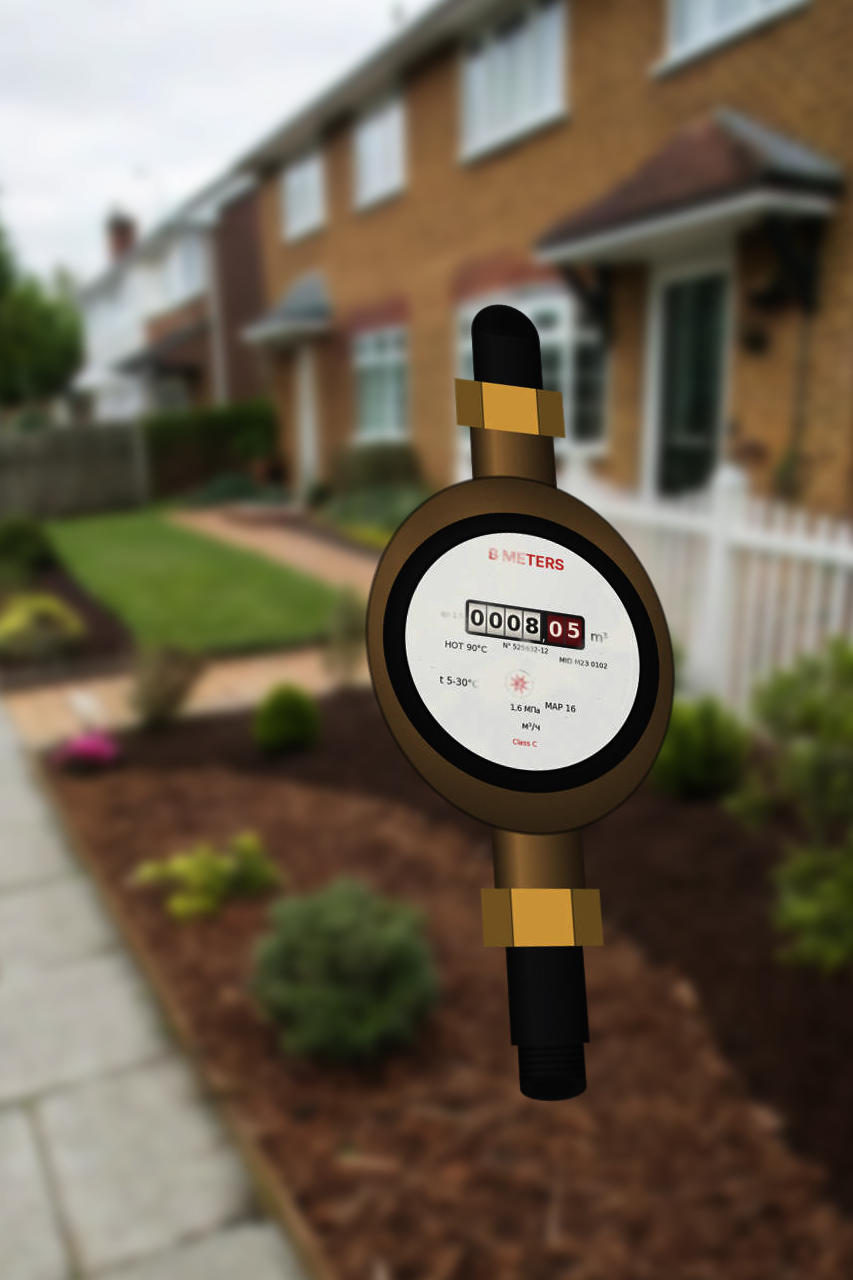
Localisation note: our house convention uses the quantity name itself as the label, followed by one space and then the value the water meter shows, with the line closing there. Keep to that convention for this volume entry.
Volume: 8.05 m³
